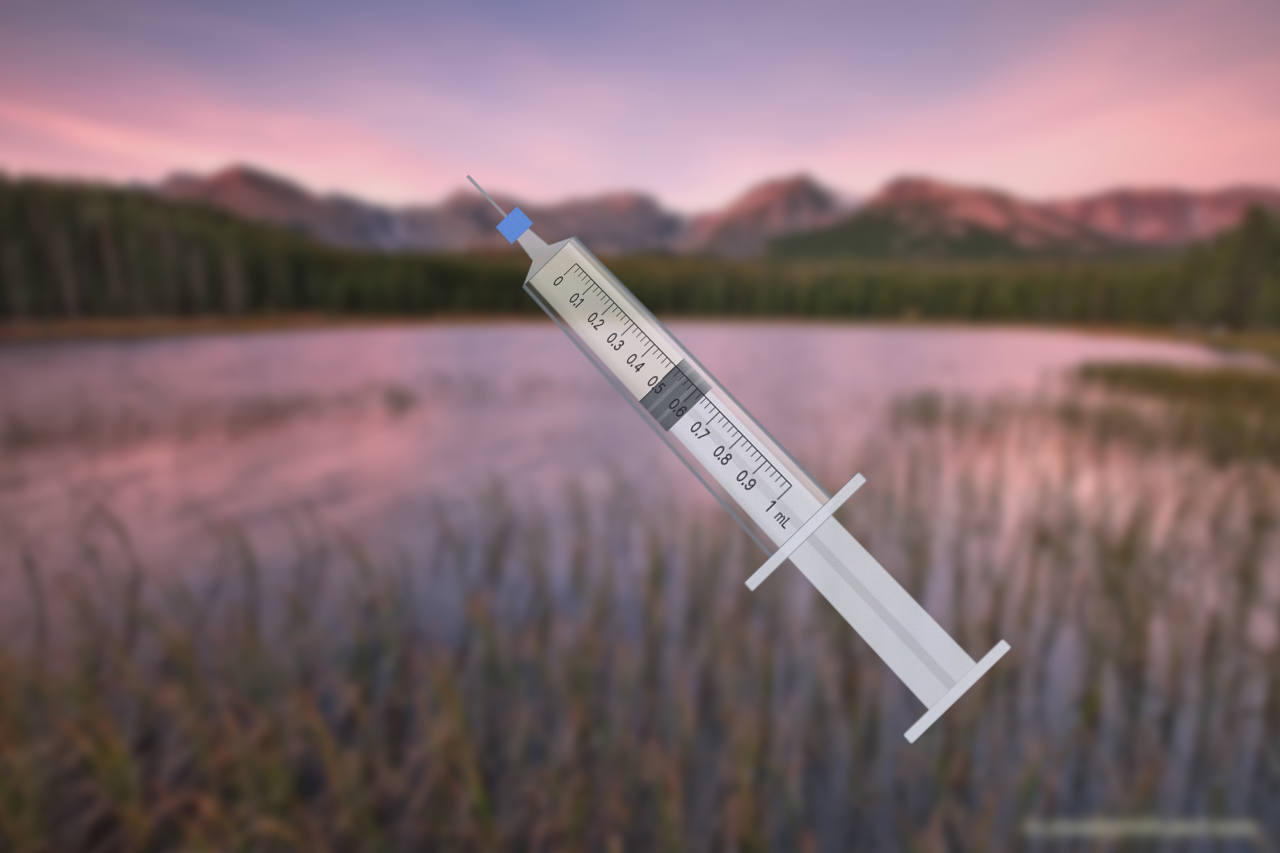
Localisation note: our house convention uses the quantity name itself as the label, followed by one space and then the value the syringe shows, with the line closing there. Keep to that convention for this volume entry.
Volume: 0.5 mL
